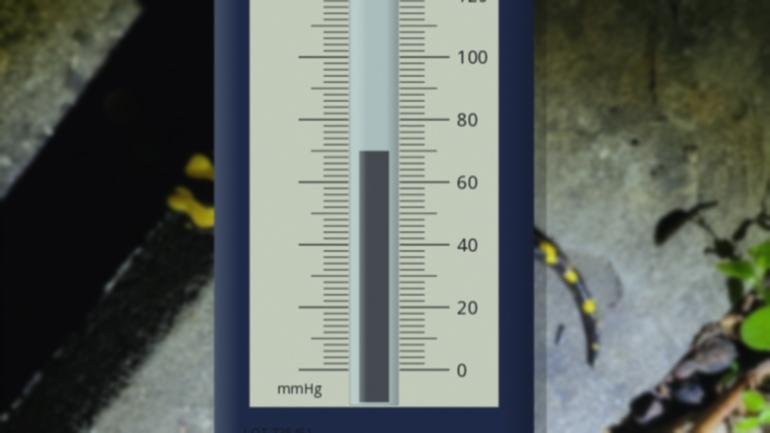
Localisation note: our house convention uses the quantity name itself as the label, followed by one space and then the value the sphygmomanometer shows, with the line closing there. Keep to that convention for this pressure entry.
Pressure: 70 mmHg
